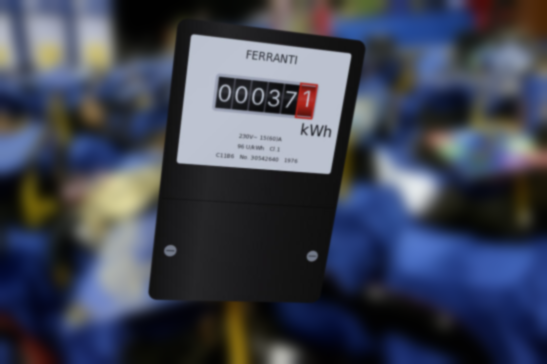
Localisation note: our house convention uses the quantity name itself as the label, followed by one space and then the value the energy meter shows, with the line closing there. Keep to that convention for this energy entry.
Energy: 37.1 kWh
